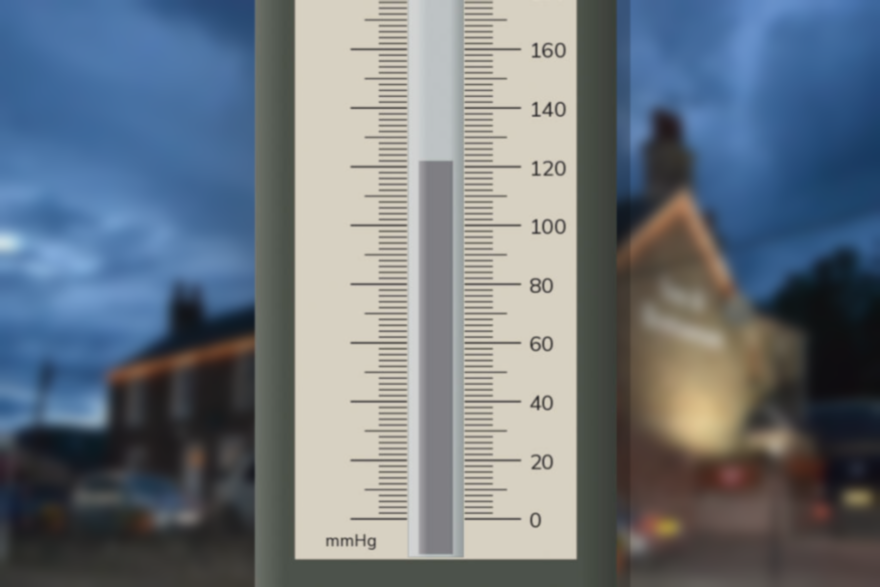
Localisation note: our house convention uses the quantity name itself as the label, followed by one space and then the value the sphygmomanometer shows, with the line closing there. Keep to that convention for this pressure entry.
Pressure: 122 mmHg
